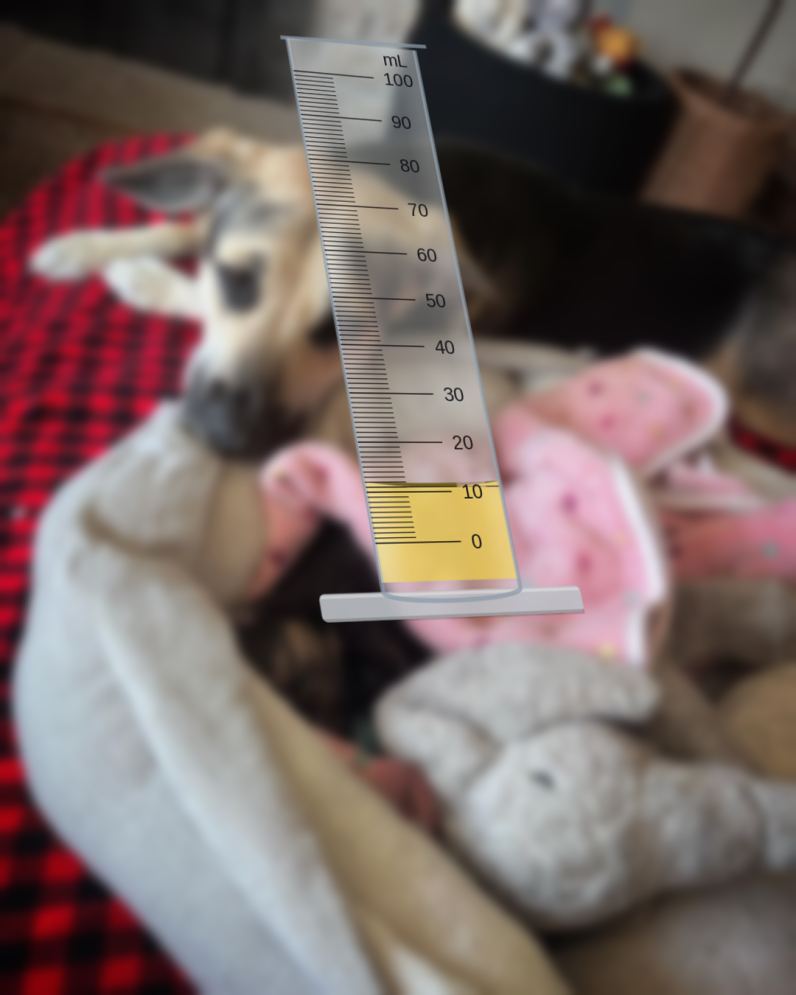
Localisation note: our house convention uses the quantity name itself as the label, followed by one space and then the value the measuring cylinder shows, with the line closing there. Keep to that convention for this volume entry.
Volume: 11 mL
